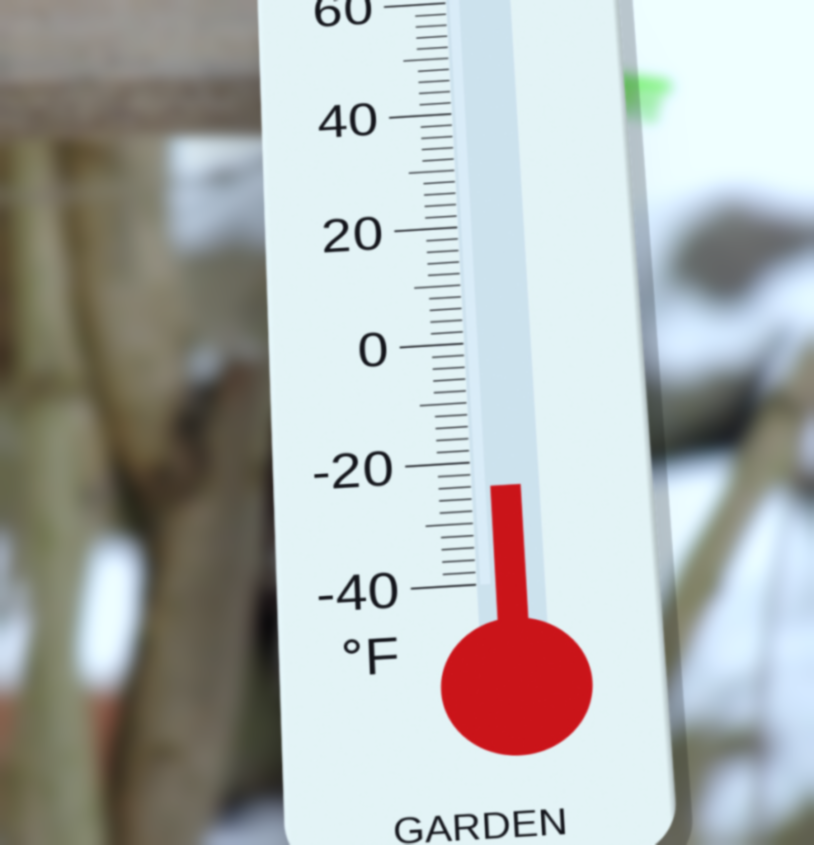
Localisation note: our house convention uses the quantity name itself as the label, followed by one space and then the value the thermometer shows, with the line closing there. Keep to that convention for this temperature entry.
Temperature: -24 °F
